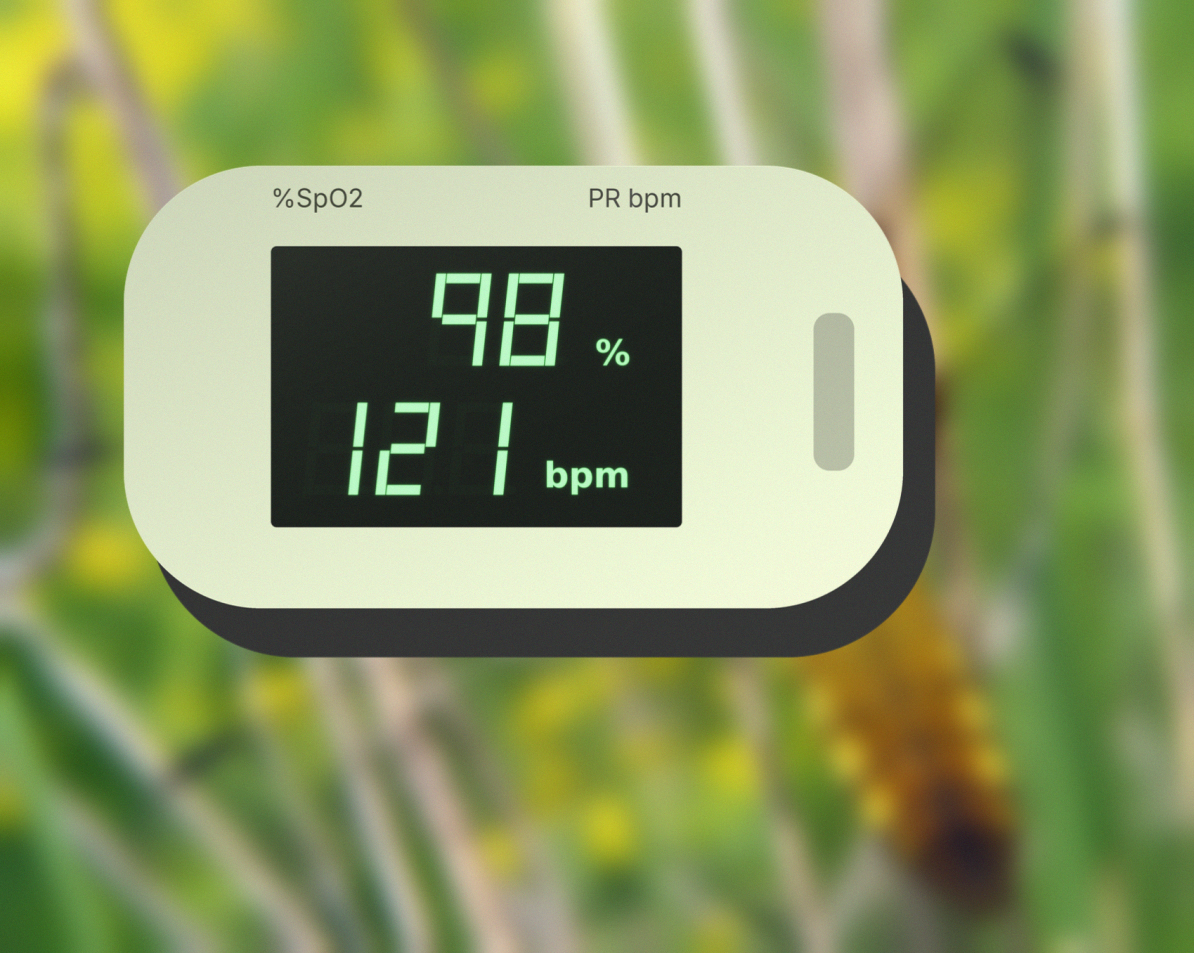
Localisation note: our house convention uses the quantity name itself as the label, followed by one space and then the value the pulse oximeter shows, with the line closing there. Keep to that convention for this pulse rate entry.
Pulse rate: 121 bpm
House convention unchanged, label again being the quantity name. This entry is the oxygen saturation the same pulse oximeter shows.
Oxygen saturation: 98 %
